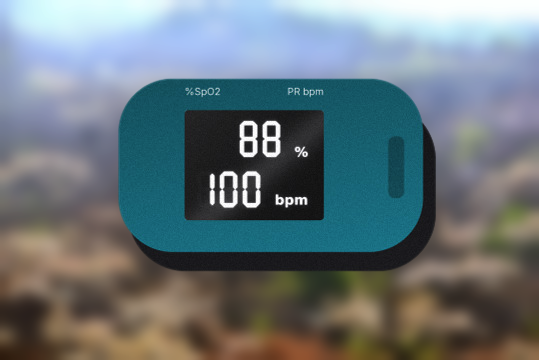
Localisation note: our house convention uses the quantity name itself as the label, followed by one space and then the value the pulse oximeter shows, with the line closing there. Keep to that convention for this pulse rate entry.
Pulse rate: 100 bpm
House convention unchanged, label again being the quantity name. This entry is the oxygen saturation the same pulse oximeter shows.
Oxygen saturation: 88 %
